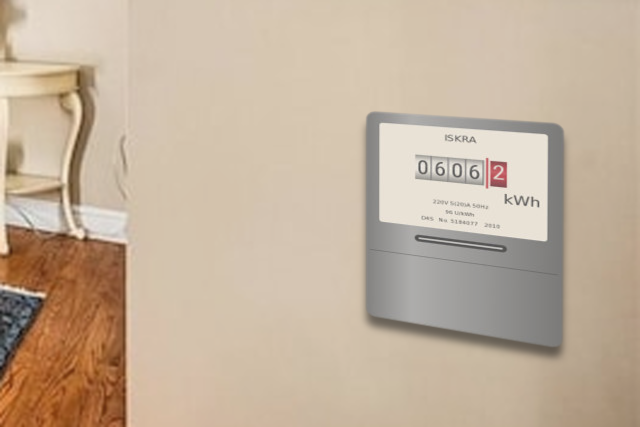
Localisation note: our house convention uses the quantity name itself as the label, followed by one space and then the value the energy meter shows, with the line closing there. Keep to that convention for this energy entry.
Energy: 606.2 kWh
